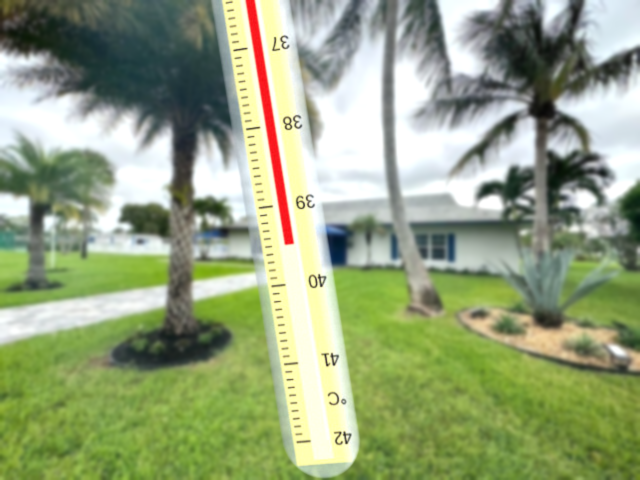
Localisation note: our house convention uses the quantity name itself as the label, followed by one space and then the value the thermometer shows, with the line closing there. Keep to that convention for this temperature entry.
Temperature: 39.5 °C
